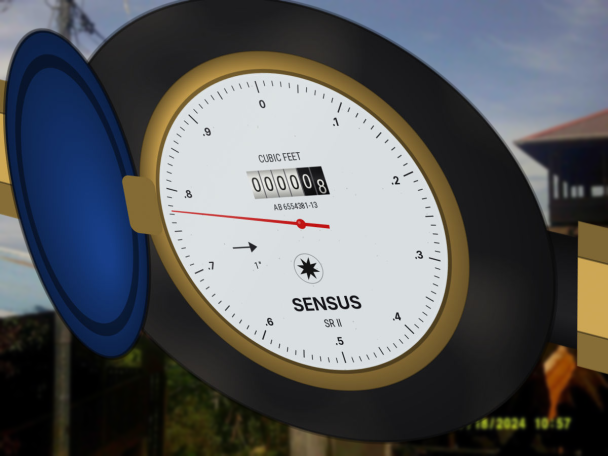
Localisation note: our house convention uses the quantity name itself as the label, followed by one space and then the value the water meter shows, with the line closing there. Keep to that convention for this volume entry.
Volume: 7.77 ft³
